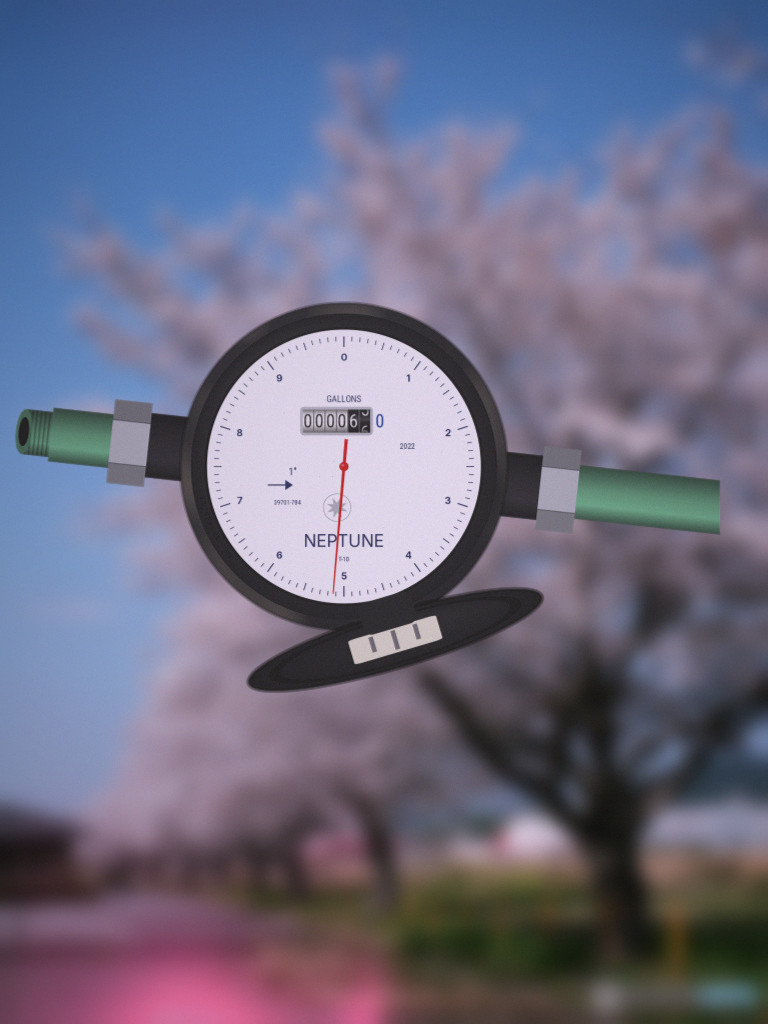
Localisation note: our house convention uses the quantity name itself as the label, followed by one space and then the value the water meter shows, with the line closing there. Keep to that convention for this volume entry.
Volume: 655.1 gal
